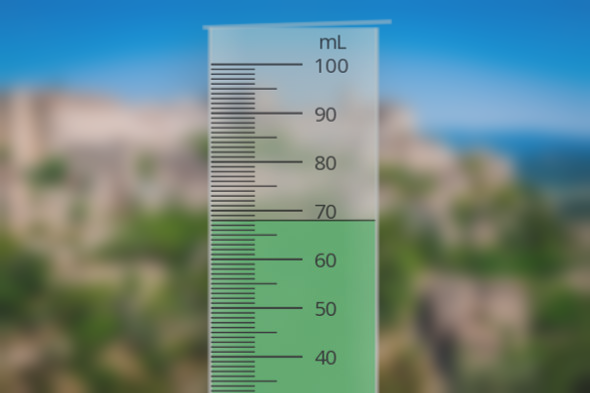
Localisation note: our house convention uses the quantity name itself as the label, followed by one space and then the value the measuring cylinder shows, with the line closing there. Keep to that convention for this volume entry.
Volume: 68 mL
